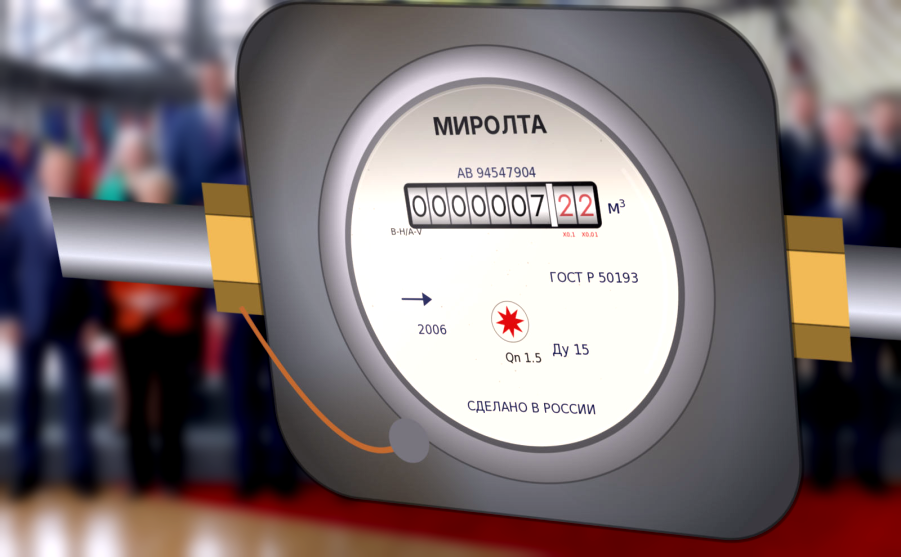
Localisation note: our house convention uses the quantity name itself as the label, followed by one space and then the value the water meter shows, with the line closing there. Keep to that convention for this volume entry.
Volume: 7.22 m³
